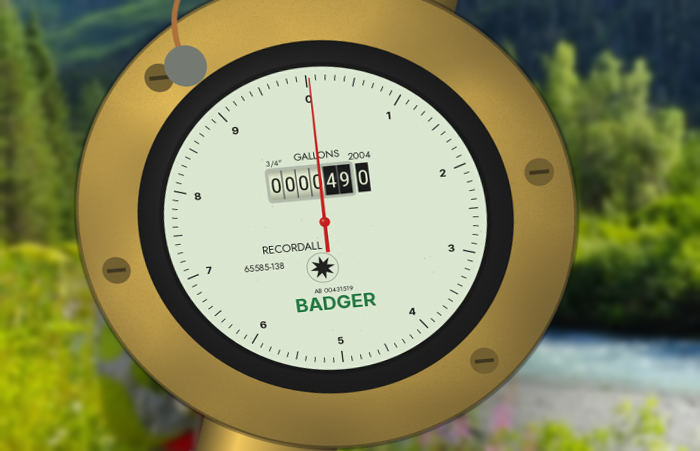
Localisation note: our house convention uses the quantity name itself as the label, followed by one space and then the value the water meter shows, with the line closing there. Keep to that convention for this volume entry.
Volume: 490.0 gal
